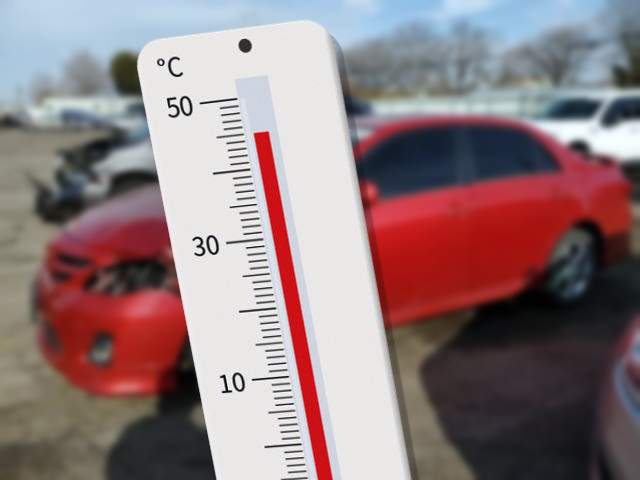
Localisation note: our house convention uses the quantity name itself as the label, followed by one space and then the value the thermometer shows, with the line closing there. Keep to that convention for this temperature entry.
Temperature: 45 °C
